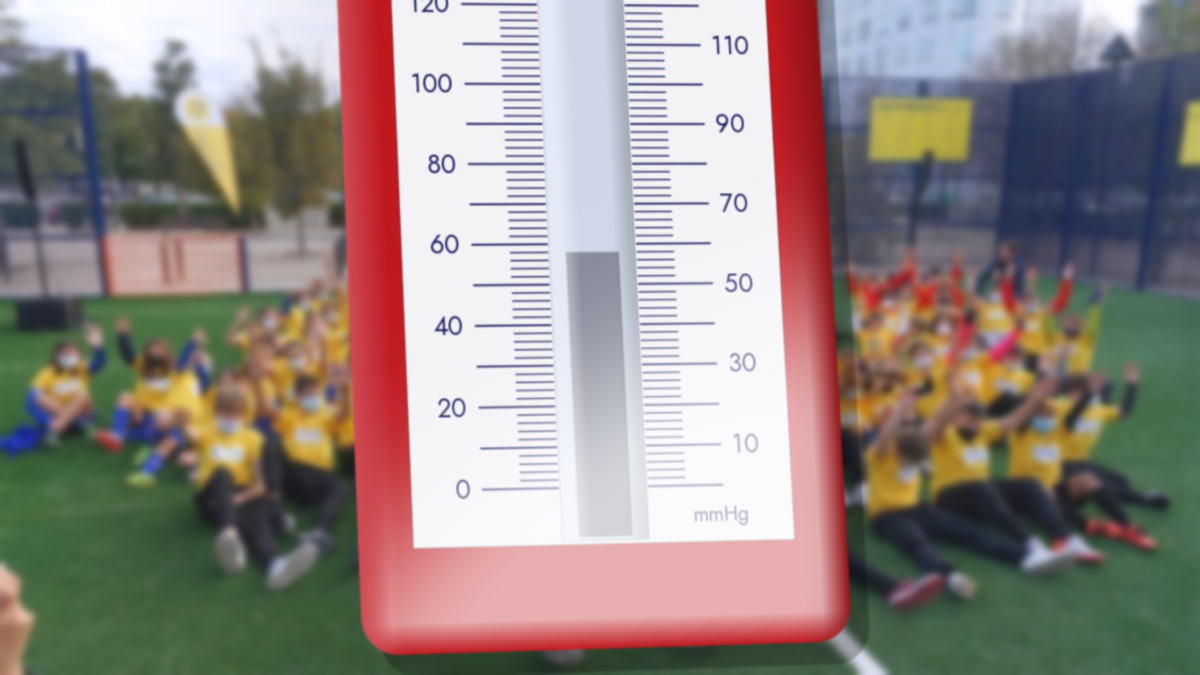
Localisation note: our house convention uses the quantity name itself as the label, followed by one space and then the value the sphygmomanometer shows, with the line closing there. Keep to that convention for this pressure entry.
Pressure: 58 mmHg
